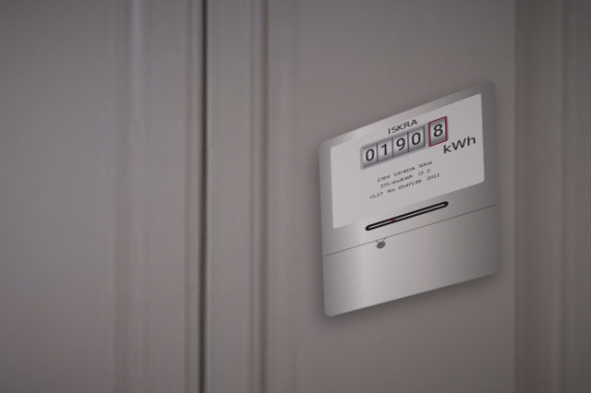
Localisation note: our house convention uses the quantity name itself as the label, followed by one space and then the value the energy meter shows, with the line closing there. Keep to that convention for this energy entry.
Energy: 190.8 kWh
